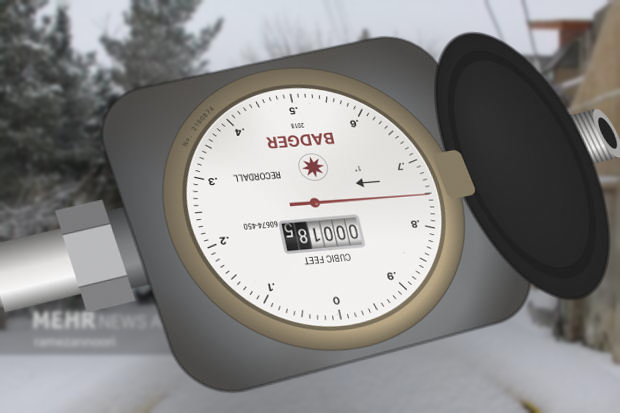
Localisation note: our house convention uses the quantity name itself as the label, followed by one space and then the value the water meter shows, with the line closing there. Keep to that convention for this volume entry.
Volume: 184.75 ft³
